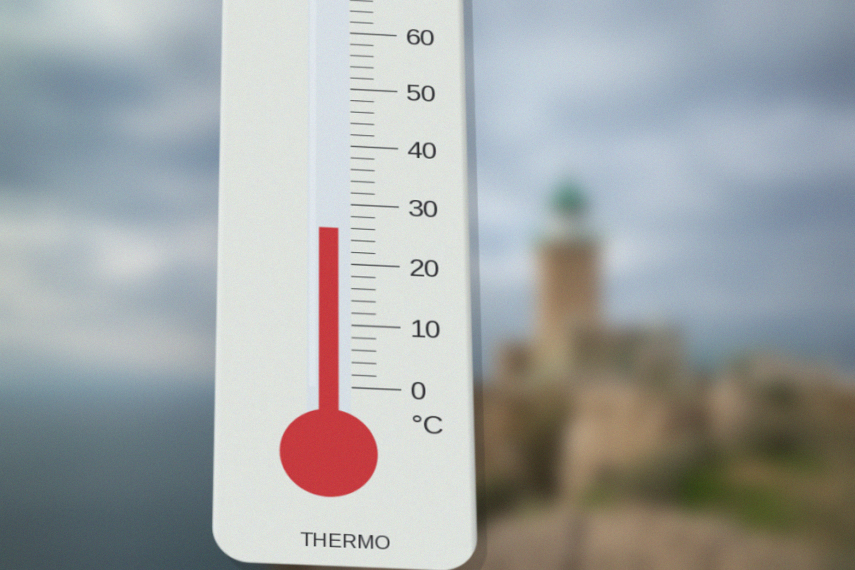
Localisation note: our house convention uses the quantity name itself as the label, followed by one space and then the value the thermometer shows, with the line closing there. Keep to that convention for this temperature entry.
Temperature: 26 °C
